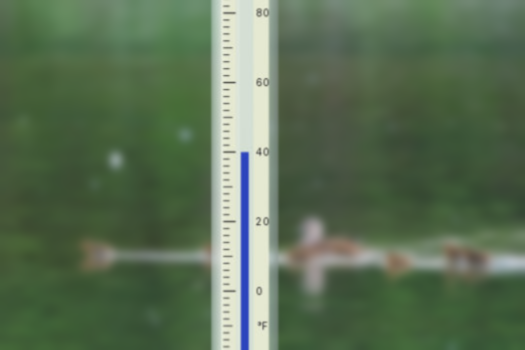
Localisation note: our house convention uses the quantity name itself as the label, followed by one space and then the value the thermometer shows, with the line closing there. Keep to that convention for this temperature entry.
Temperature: 40 °F
